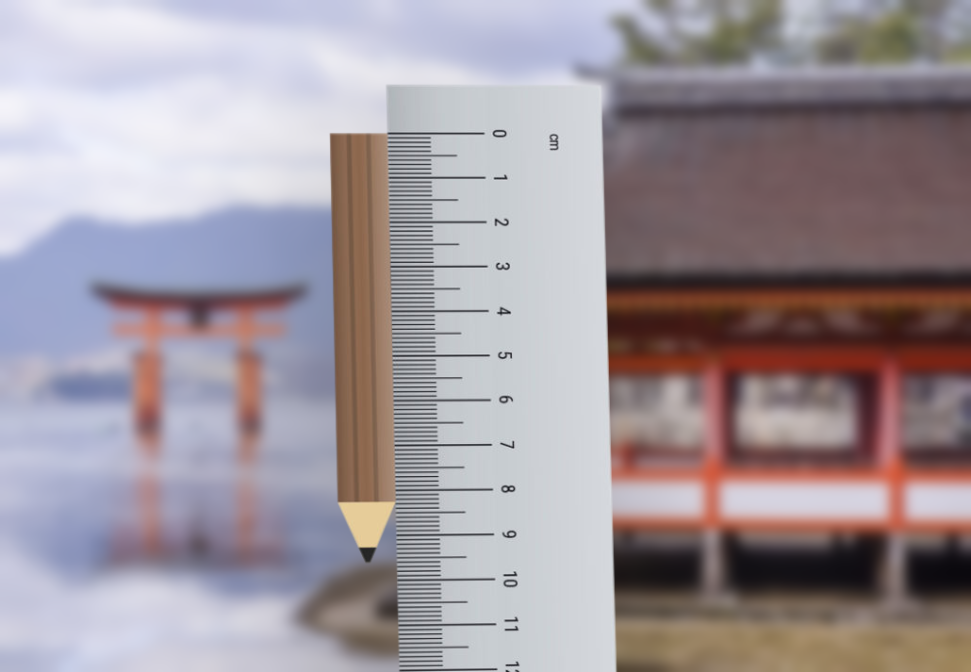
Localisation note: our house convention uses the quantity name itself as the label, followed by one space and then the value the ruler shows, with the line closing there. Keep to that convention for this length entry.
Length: 9.6 cm
